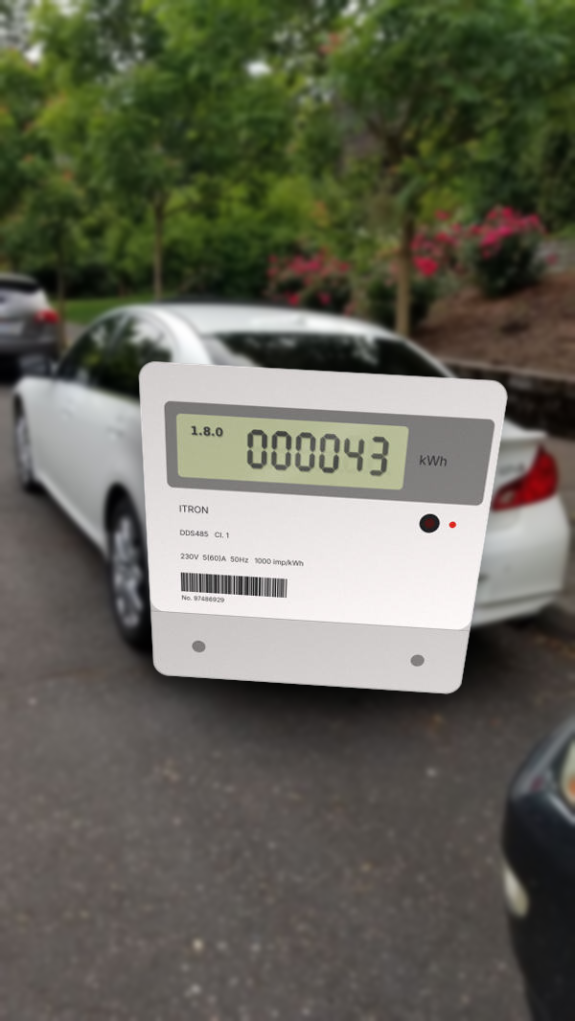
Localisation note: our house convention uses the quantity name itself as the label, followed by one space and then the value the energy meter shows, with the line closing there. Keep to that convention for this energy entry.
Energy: 43 kWh
